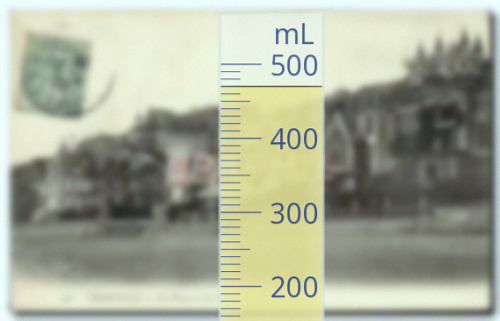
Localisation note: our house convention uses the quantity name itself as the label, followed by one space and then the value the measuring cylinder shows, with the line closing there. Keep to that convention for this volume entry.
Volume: 470 mL
